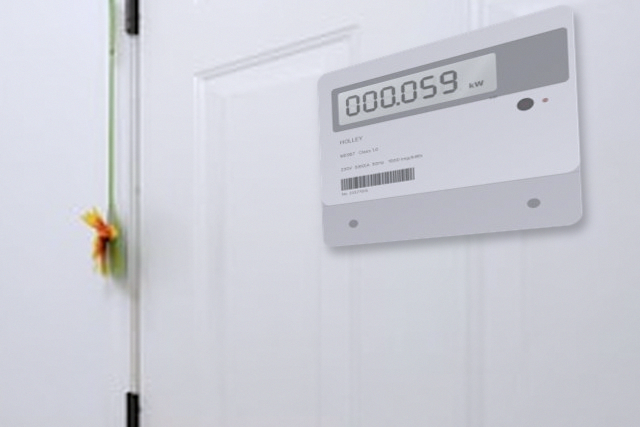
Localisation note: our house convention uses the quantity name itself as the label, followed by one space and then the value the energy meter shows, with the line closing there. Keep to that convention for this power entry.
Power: 0.059 kW
